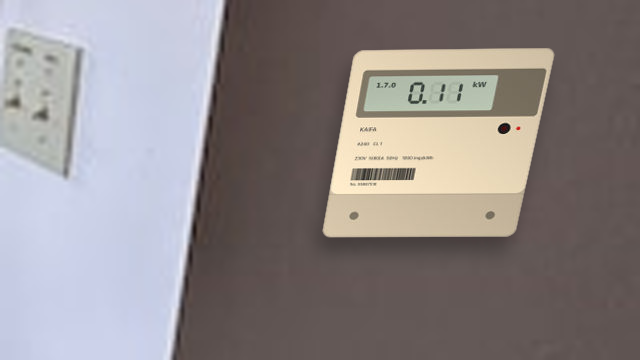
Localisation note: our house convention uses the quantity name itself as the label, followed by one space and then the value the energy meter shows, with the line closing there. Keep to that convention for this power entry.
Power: 0.11 kW
